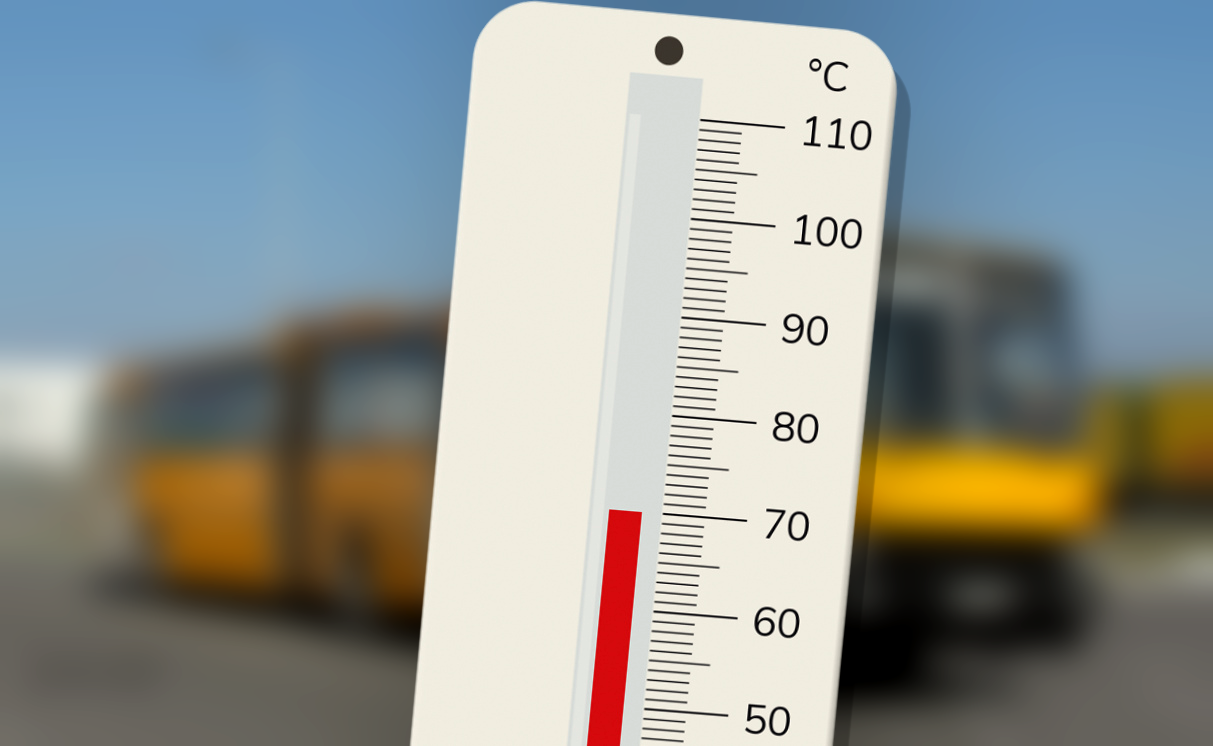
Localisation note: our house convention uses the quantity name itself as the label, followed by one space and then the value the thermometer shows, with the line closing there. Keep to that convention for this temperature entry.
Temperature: 70 °C
